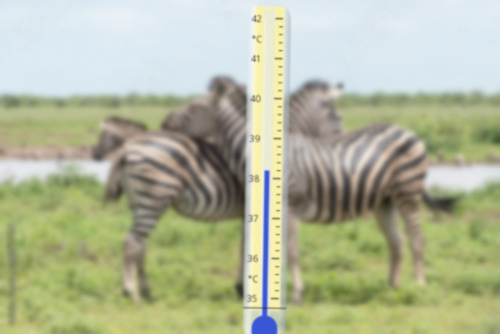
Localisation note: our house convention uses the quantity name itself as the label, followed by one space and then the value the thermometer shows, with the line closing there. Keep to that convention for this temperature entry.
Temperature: 38.2 °C
